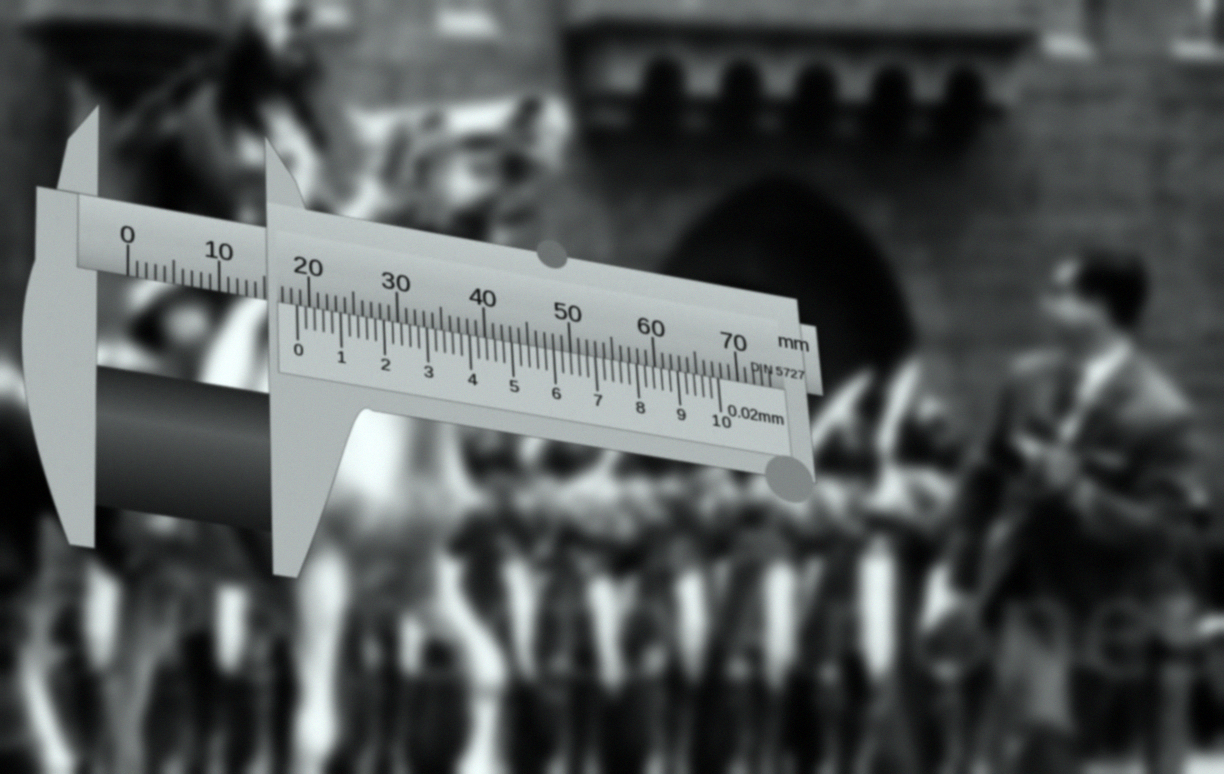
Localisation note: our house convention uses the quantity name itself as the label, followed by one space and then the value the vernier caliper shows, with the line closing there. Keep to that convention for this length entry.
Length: 18.6 mm
